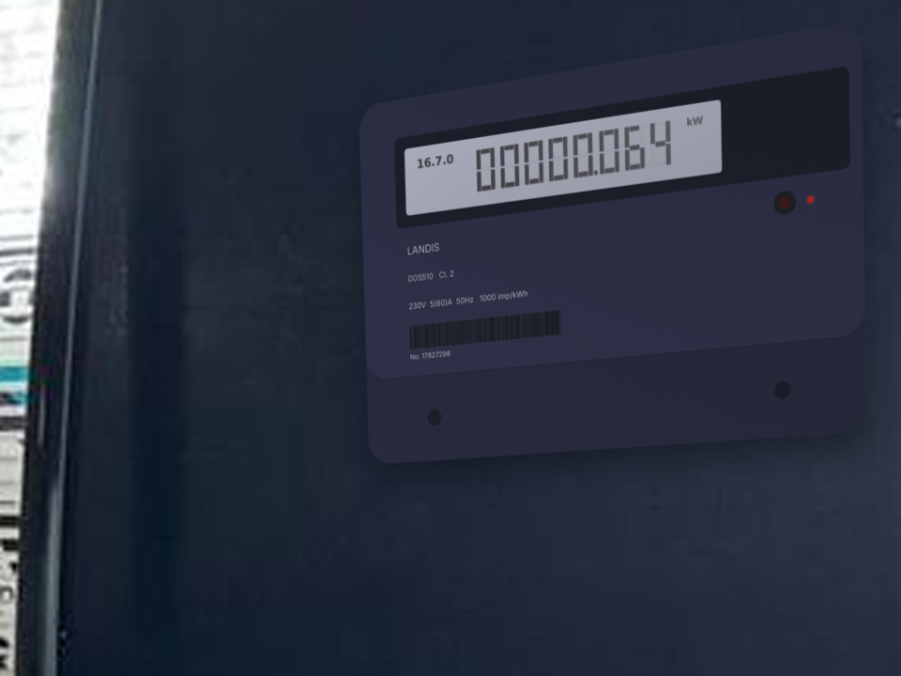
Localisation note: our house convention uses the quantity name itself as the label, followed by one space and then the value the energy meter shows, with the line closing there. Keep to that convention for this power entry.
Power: 0.064 kW
